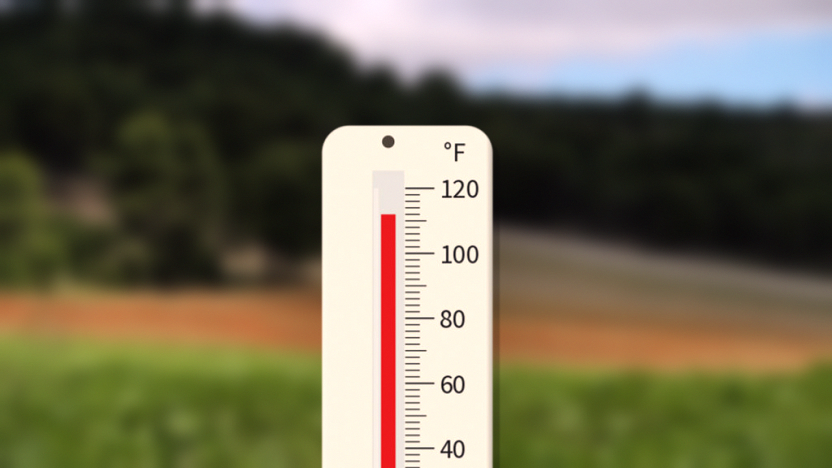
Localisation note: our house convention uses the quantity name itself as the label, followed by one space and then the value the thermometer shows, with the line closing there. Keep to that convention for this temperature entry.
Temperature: 112 °F
